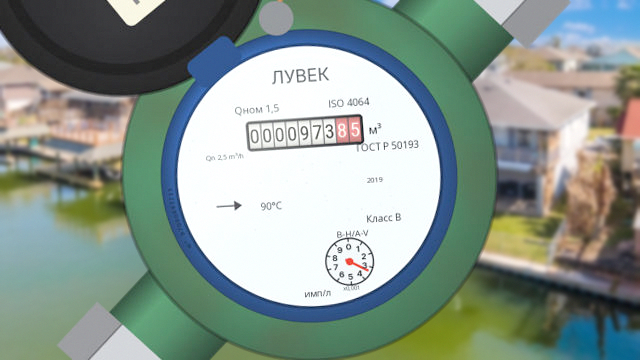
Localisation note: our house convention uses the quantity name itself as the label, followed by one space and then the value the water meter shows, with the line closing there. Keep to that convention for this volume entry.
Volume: 973.853 m³
